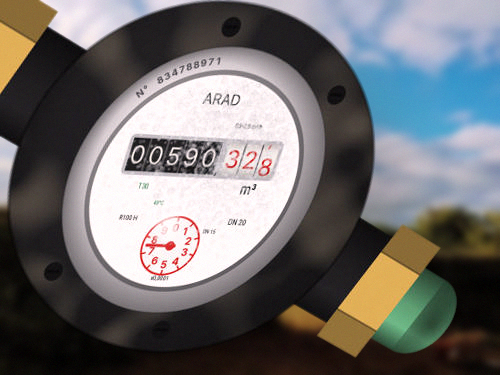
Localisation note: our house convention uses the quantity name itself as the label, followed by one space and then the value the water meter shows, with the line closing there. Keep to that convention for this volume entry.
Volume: 590.3277 m³
